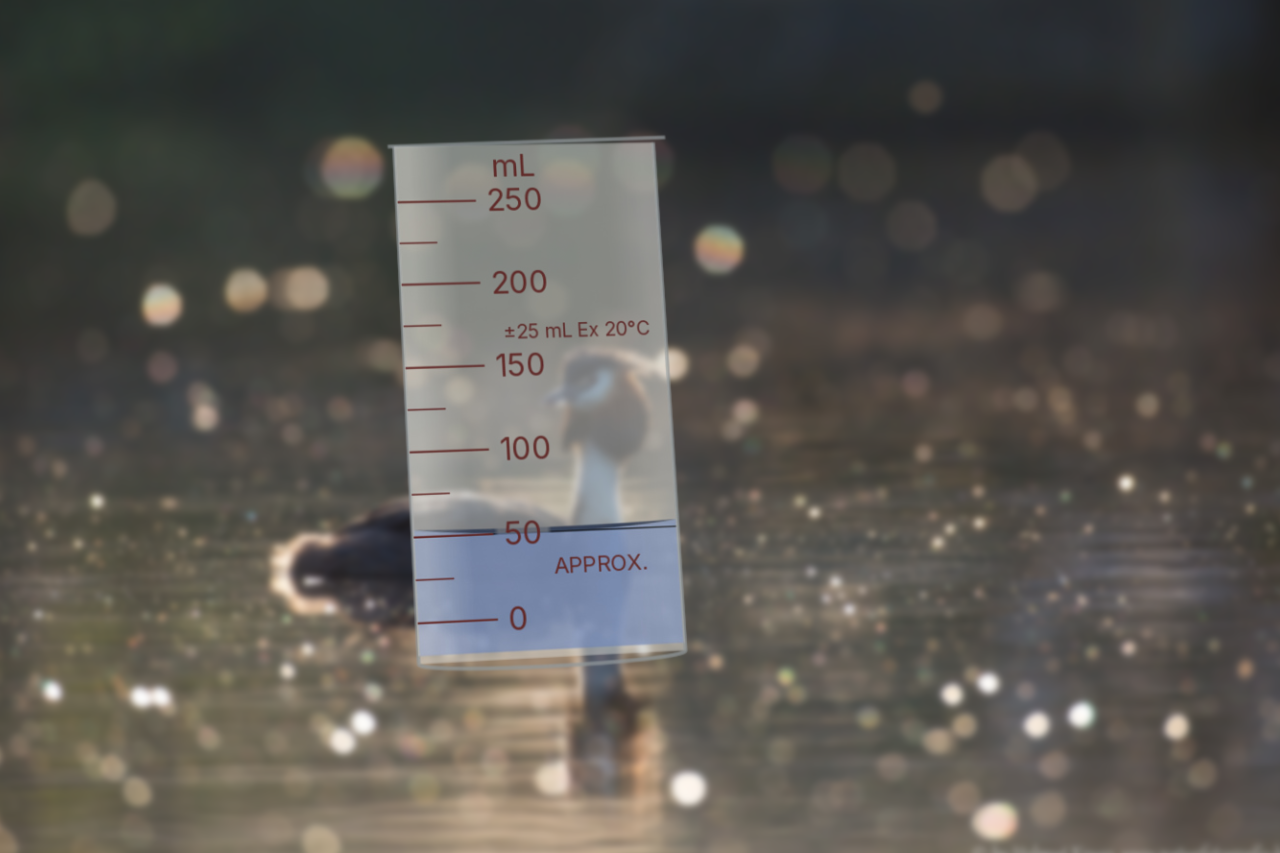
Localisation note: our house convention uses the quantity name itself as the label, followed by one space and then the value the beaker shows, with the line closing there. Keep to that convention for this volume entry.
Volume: 50 mL
